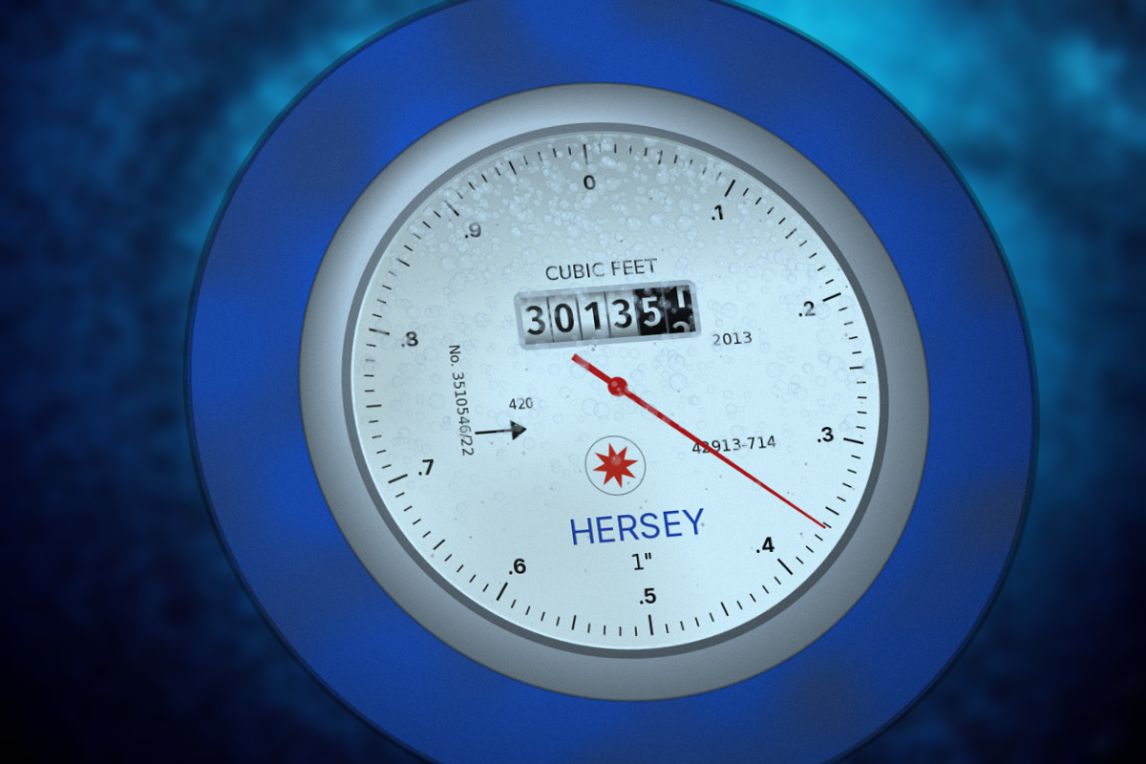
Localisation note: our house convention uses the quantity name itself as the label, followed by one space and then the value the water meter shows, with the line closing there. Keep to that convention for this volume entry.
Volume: 301351.36 ft³
